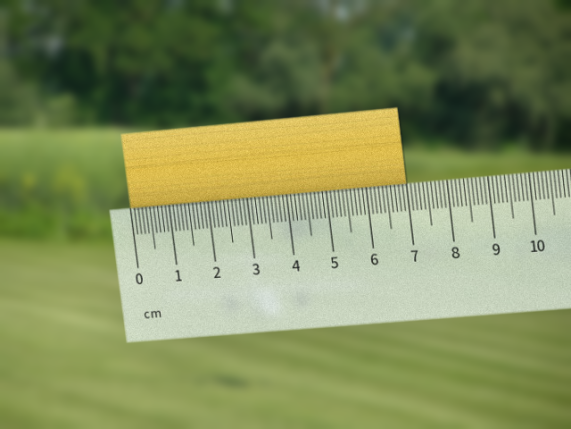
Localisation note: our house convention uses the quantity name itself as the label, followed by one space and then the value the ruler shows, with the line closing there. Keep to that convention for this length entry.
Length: 7 cm
